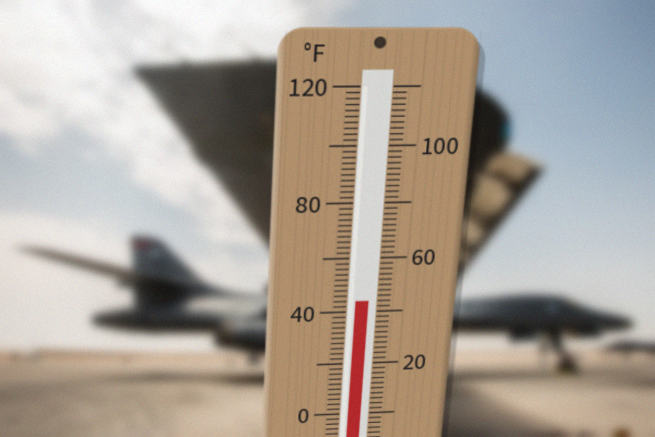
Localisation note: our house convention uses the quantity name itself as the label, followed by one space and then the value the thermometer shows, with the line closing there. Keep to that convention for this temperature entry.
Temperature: 44 °F
